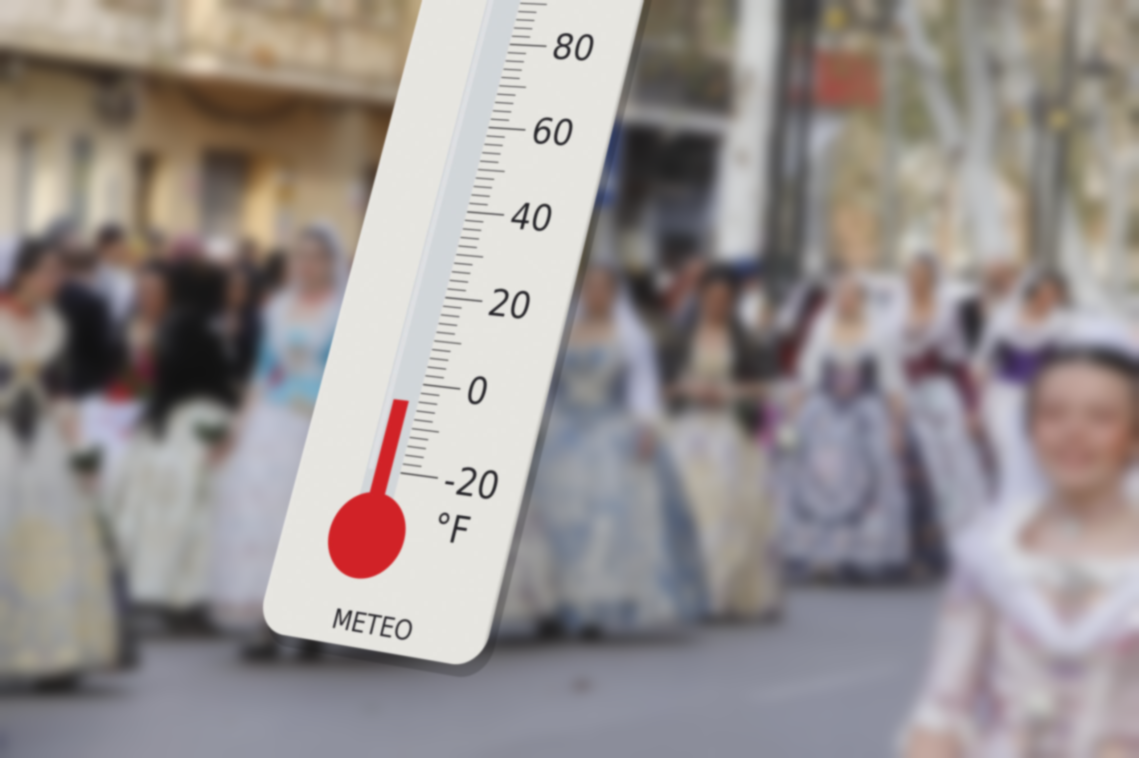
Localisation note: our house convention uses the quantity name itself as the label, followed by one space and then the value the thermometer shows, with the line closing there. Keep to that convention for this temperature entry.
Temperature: -4 °F
